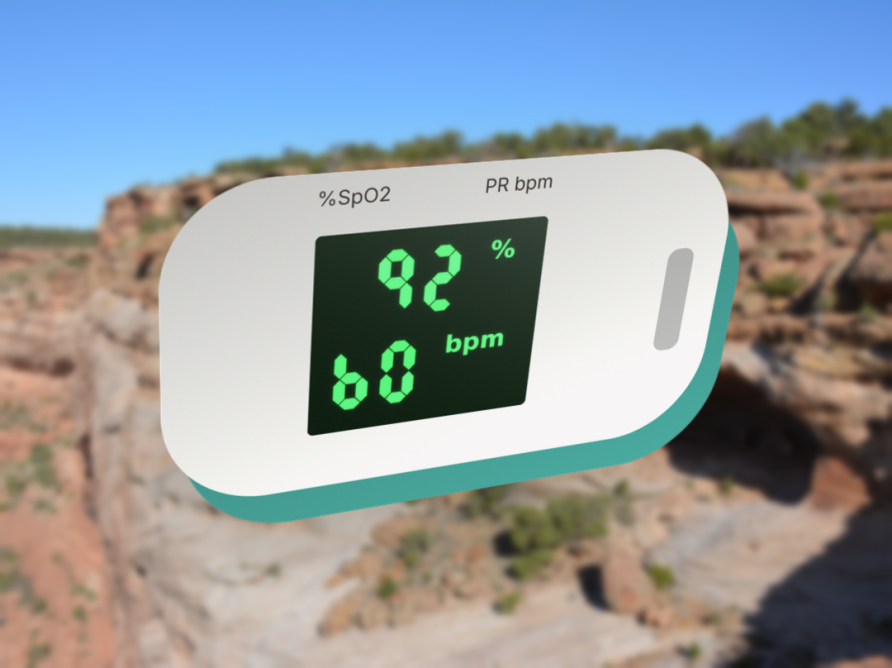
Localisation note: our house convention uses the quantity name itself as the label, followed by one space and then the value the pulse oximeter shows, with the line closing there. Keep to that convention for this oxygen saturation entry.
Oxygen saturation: 92 %
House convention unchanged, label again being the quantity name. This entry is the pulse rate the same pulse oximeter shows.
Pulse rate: 60 bpm
